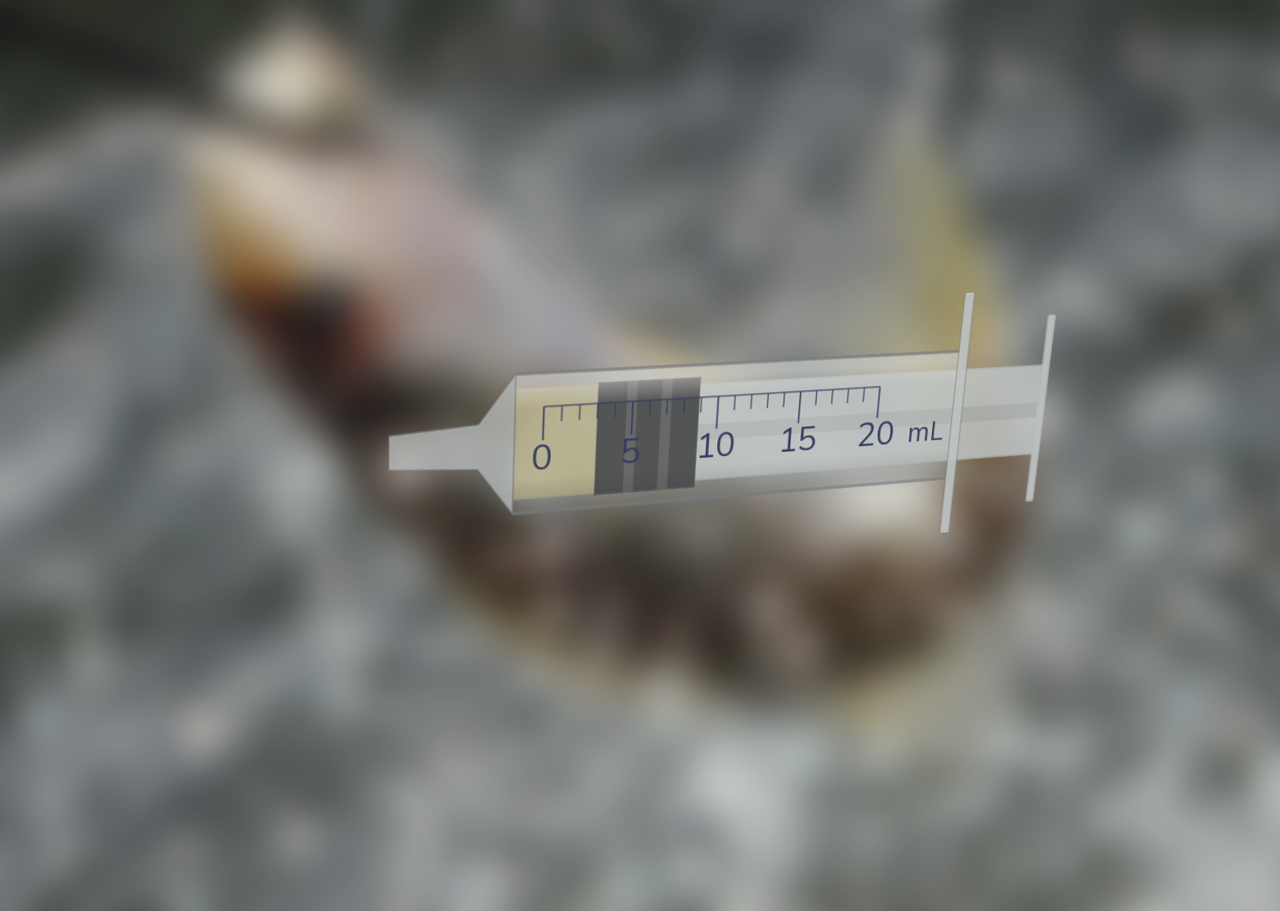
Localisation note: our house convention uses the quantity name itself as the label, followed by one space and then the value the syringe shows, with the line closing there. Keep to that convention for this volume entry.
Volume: 3 mL
